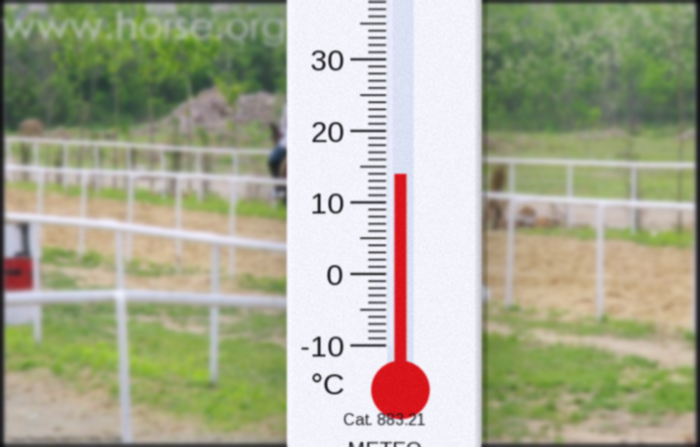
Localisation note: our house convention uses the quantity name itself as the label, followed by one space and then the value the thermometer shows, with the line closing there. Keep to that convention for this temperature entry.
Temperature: 14 °C
